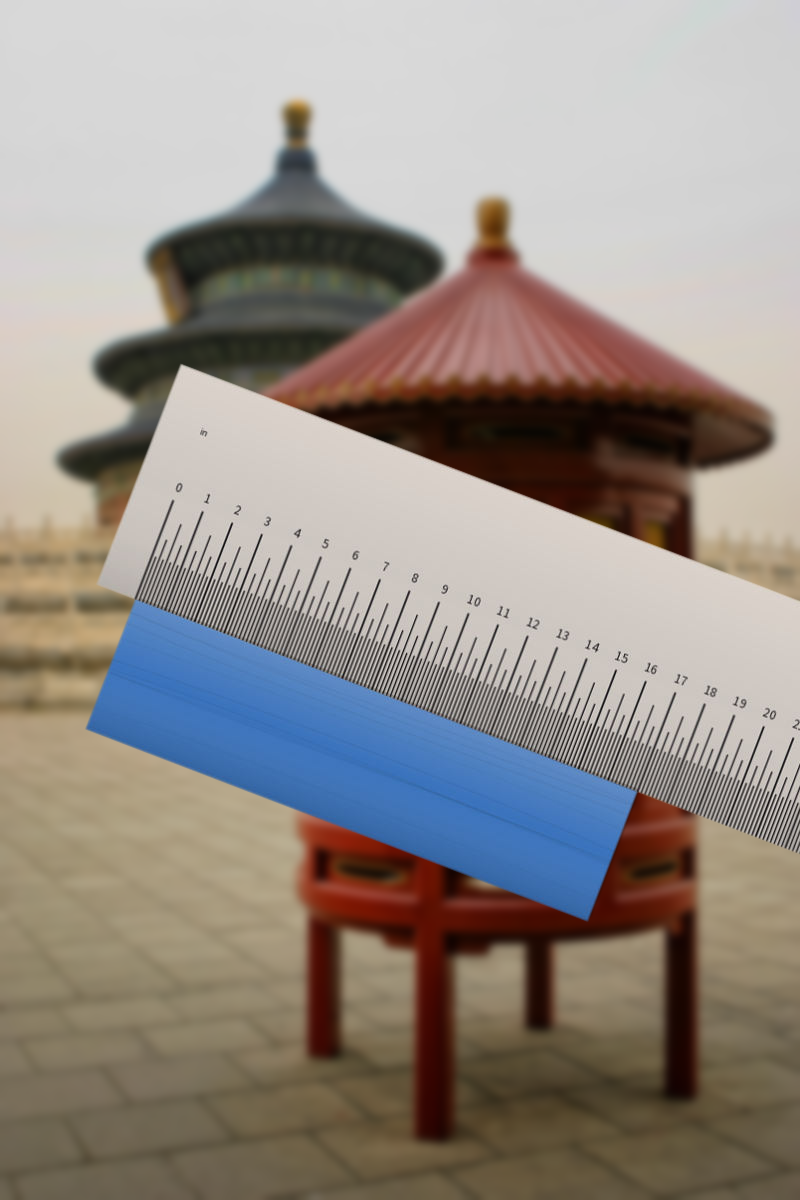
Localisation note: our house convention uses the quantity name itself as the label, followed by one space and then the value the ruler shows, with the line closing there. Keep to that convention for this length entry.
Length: 17 in
